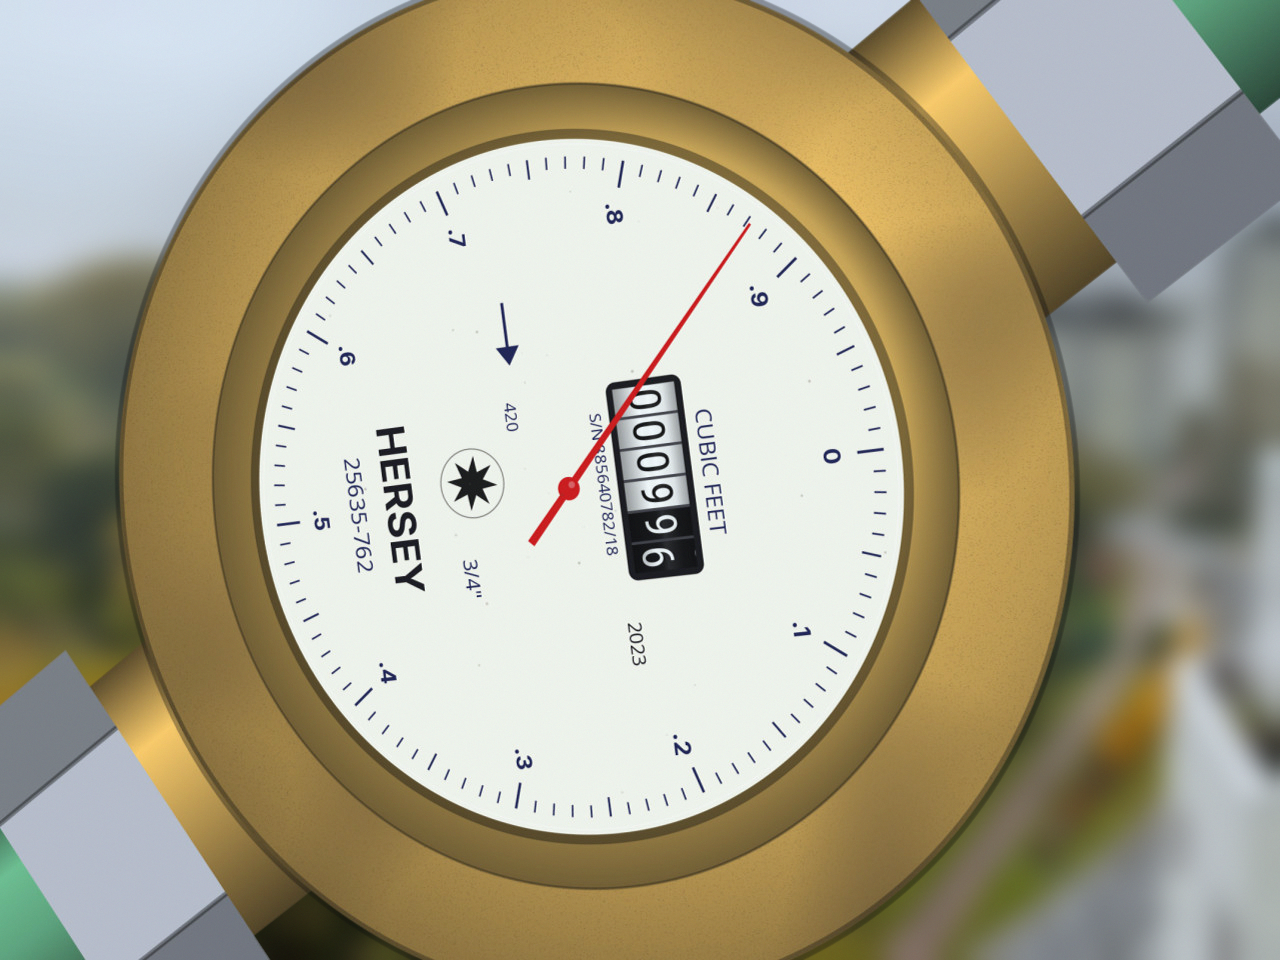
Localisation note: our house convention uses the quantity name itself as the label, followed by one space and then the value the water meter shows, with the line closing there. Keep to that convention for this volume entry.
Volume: 995.87 ft³
